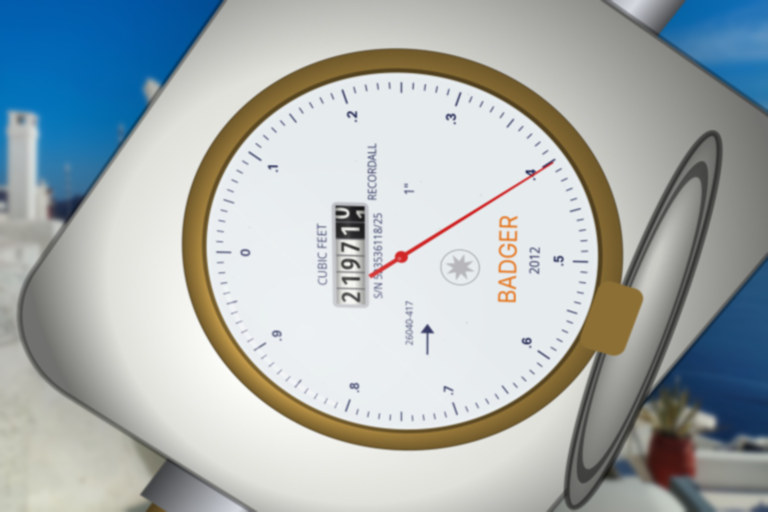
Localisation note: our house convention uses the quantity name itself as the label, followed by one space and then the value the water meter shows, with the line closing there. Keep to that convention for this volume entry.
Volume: 219710.40 ft³
